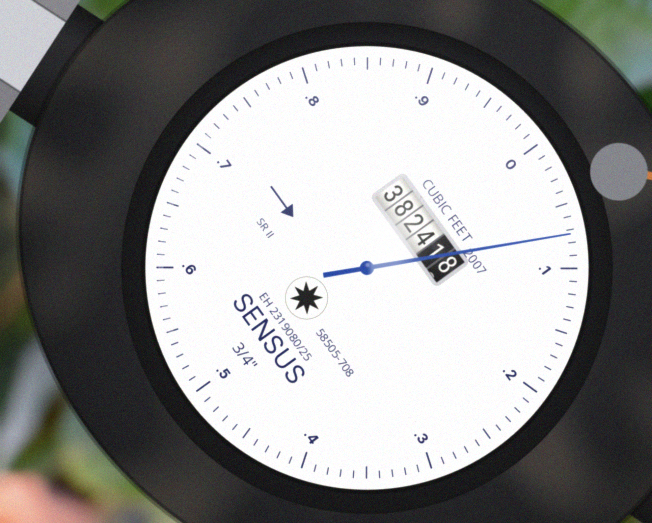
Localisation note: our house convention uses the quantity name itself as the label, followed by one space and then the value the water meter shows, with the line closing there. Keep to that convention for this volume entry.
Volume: 382418.07 ft³
